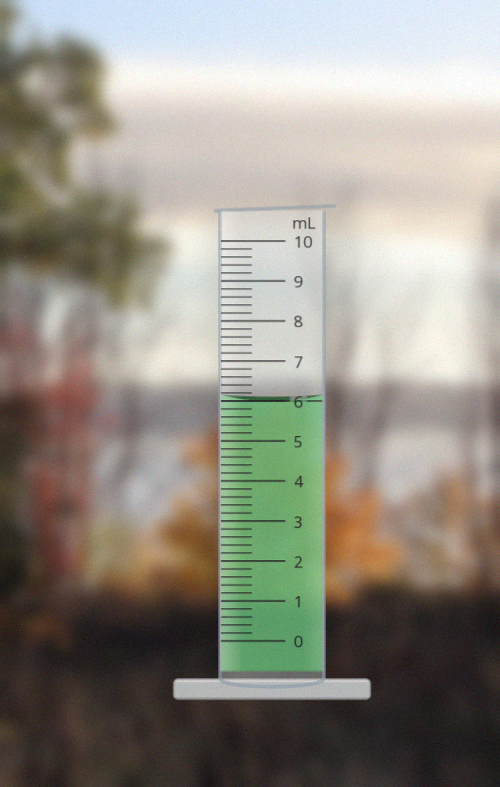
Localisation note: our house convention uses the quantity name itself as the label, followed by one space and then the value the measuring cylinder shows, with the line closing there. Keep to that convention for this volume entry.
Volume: 6 mL
